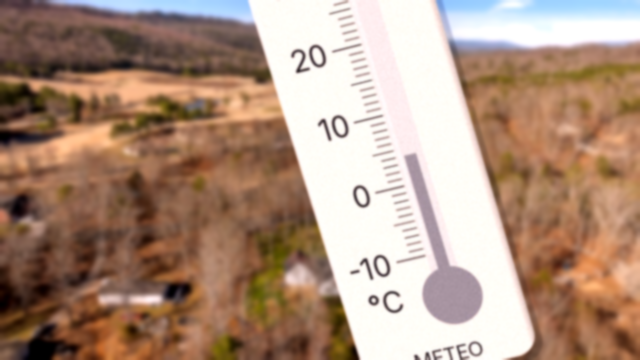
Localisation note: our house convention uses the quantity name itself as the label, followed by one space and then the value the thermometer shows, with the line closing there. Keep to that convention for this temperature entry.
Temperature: 4 °C
